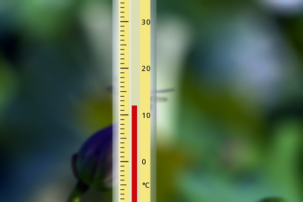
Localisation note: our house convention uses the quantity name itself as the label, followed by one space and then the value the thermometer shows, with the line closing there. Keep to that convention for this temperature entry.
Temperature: 12 °C
